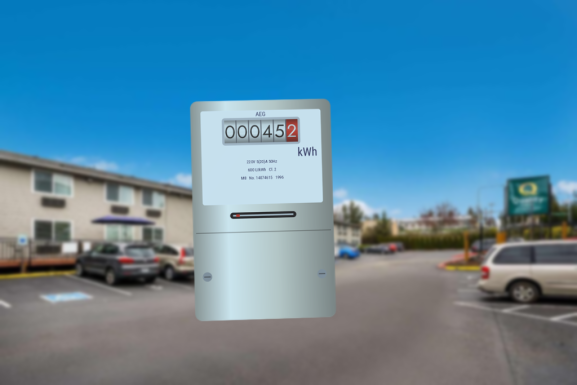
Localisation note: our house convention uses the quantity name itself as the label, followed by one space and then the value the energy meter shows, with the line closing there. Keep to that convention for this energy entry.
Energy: 45.2 kWh
